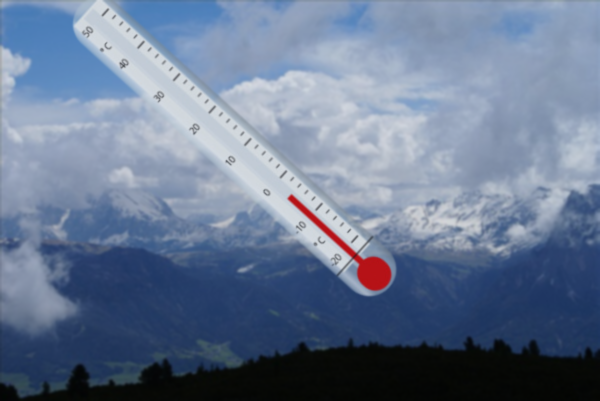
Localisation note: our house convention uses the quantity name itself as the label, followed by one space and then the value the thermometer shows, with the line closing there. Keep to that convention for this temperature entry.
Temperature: -4 °C
